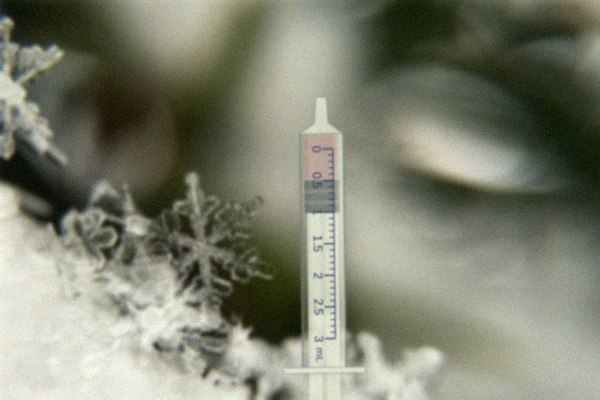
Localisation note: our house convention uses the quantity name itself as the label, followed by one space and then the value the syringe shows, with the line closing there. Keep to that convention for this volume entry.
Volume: 0.5 mL
